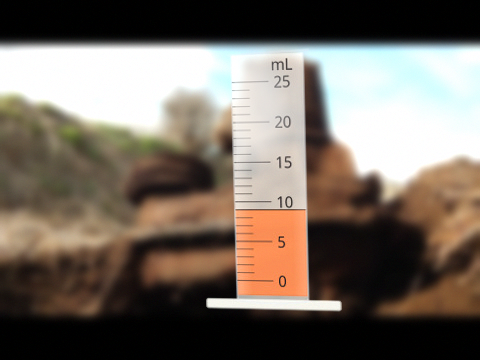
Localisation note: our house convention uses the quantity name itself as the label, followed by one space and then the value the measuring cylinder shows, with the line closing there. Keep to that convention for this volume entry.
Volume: 9 mL
